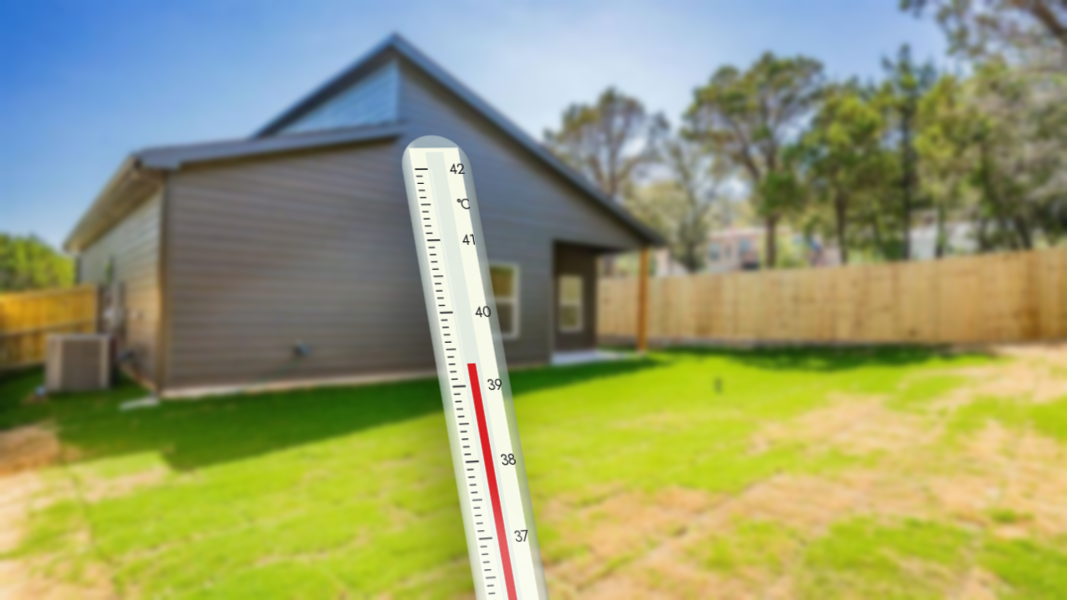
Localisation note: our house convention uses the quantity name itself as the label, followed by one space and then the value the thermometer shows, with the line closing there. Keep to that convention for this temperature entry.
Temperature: 39.3 °C
